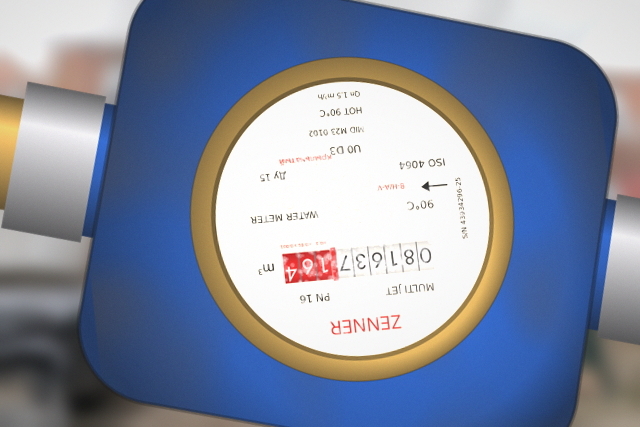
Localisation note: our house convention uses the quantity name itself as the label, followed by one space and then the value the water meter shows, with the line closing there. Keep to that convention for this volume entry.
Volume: 81637.164 m³
